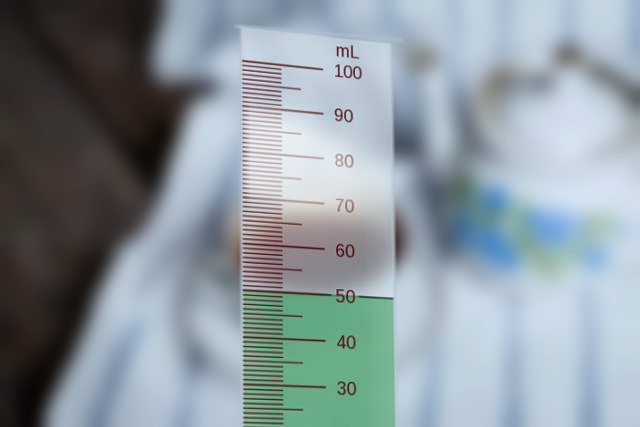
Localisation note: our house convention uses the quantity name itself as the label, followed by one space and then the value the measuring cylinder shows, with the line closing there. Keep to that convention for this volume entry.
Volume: 50 mL
